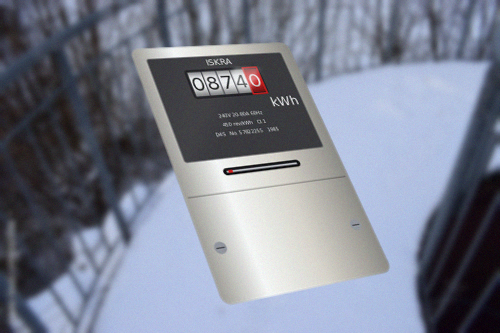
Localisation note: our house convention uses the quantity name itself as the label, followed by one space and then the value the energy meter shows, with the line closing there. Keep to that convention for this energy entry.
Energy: 874.0 kWh
